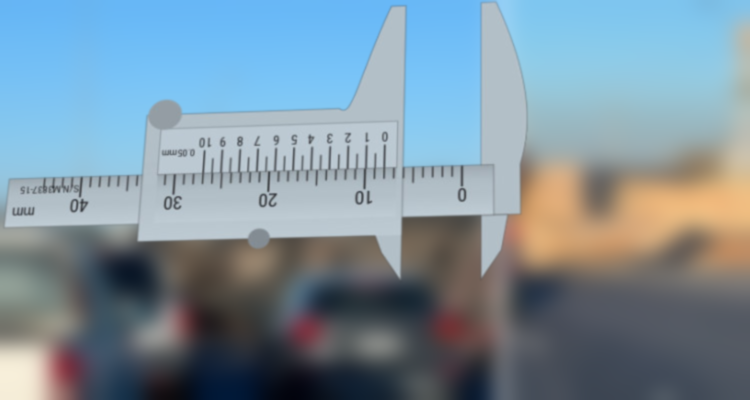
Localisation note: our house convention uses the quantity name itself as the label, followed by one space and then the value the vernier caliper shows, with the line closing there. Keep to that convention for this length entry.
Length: 8.0 mm
